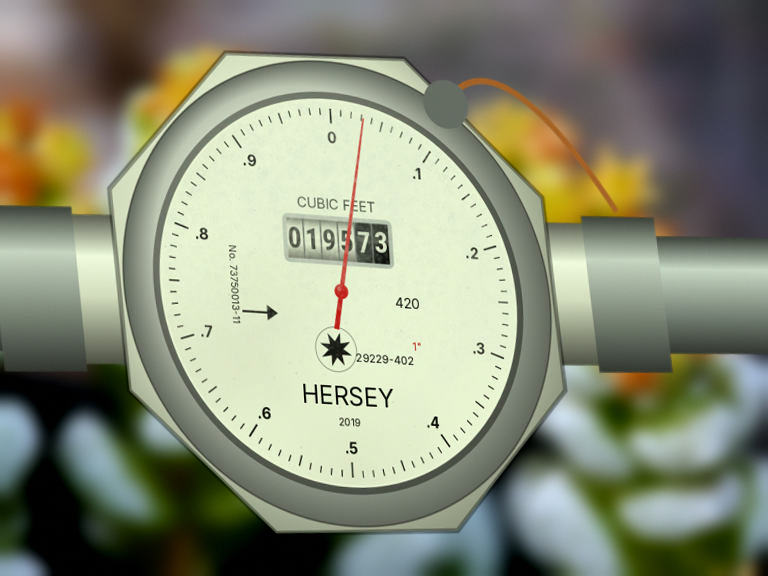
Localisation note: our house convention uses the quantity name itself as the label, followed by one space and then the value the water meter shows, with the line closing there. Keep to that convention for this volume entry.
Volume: 19573.03 ft³
